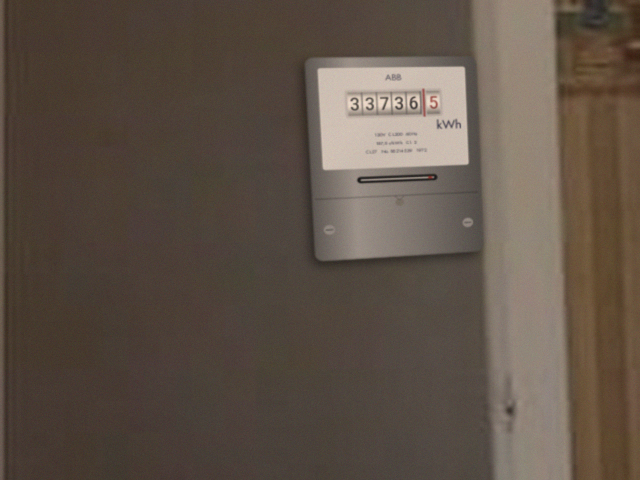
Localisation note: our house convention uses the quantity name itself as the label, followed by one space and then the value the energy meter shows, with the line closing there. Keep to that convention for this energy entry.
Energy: 33736.5 kWh
